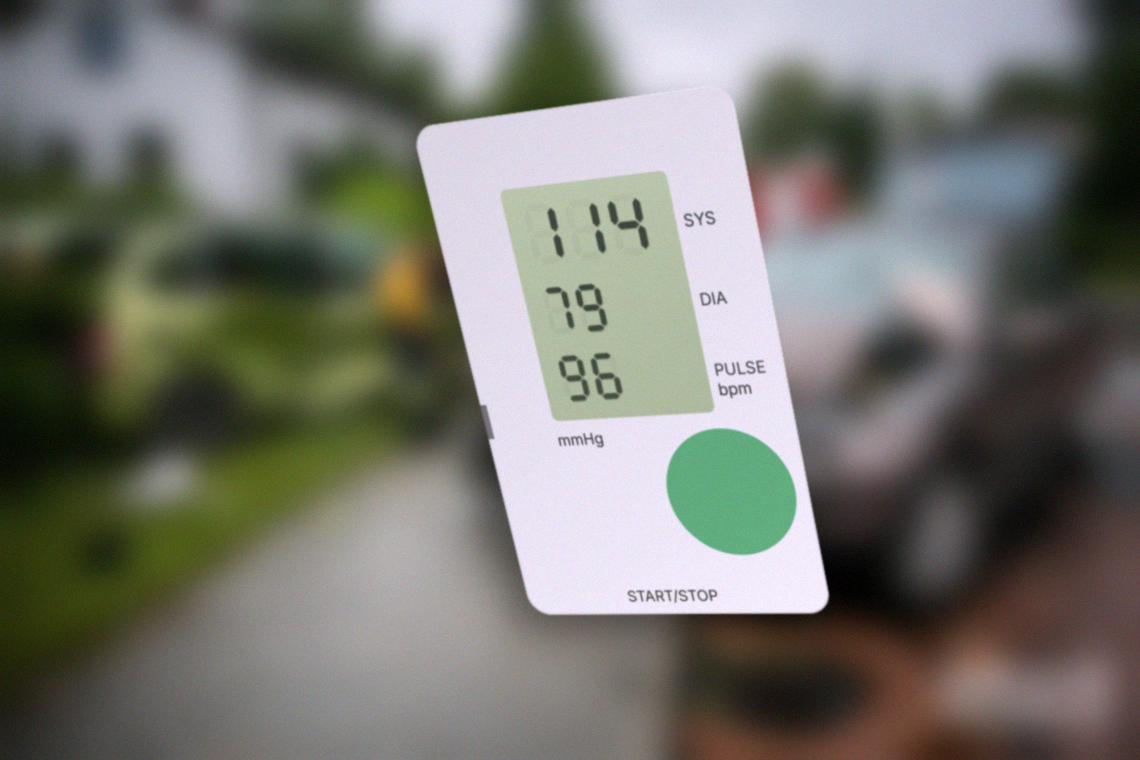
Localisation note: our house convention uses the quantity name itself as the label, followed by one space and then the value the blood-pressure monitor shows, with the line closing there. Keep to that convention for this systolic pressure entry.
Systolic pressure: 114 mmHg
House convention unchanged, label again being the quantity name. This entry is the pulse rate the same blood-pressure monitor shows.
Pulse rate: 96 bpm
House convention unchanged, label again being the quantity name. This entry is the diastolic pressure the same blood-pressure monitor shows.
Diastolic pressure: 79 mmHg
